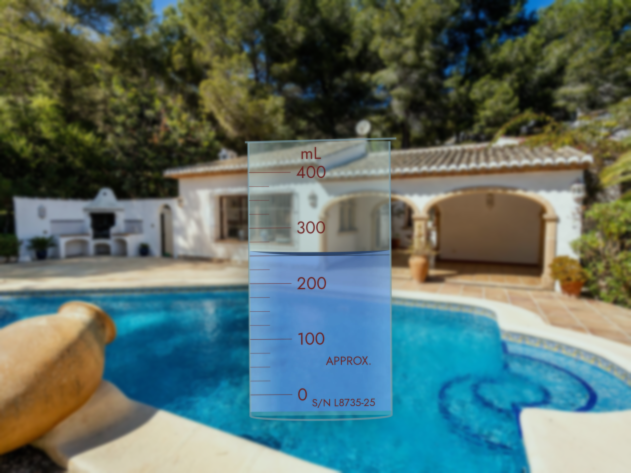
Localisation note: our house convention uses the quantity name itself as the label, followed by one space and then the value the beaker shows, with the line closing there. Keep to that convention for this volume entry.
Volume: 250 mL
